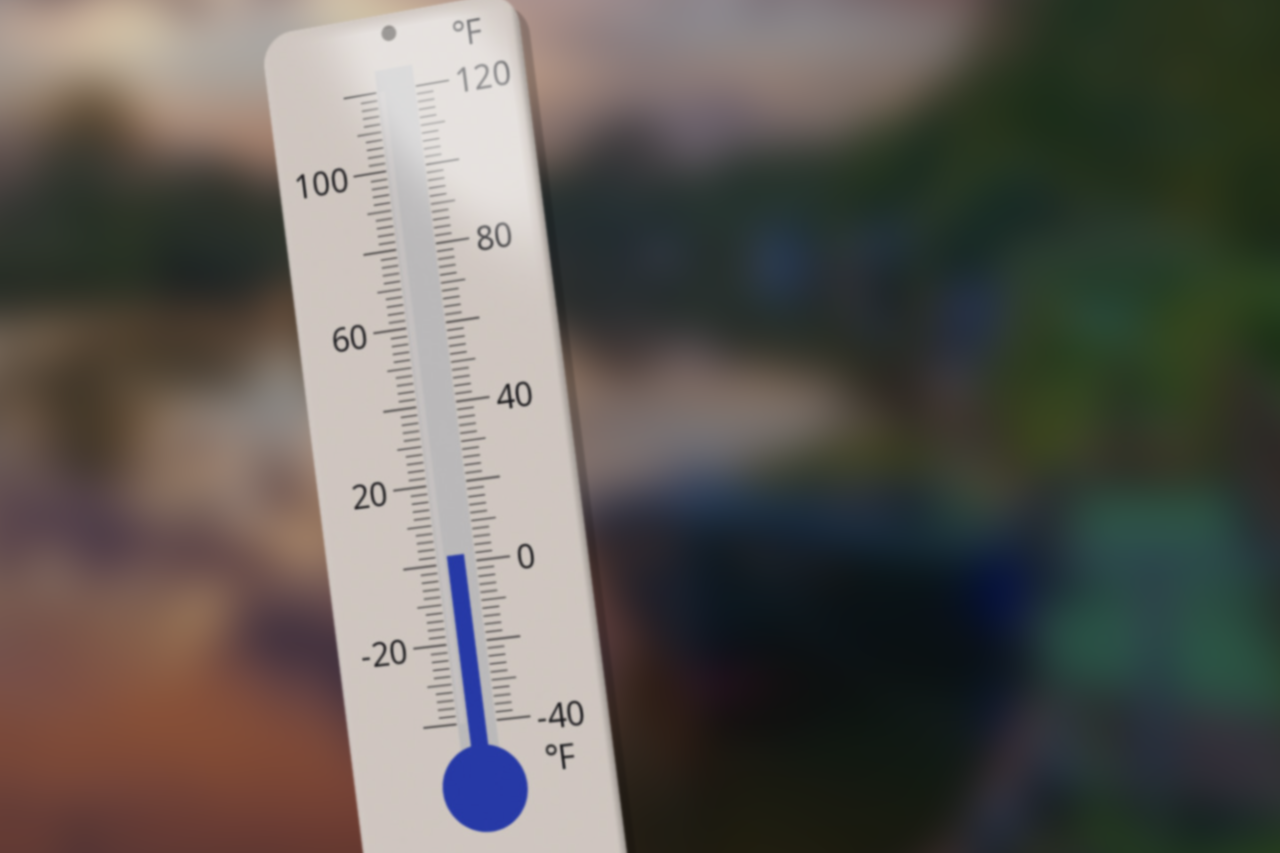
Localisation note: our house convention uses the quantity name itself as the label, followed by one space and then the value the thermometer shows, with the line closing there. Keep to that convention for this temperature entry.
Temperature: 2 °F
